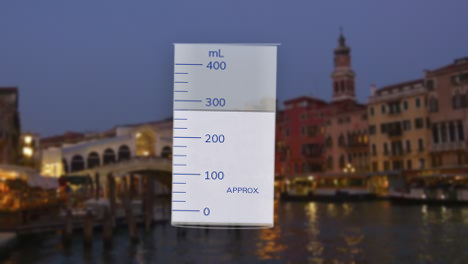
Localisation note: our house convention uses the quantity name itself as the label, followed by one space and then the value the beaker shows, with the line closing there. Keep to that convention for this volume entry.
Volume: 275 mL
